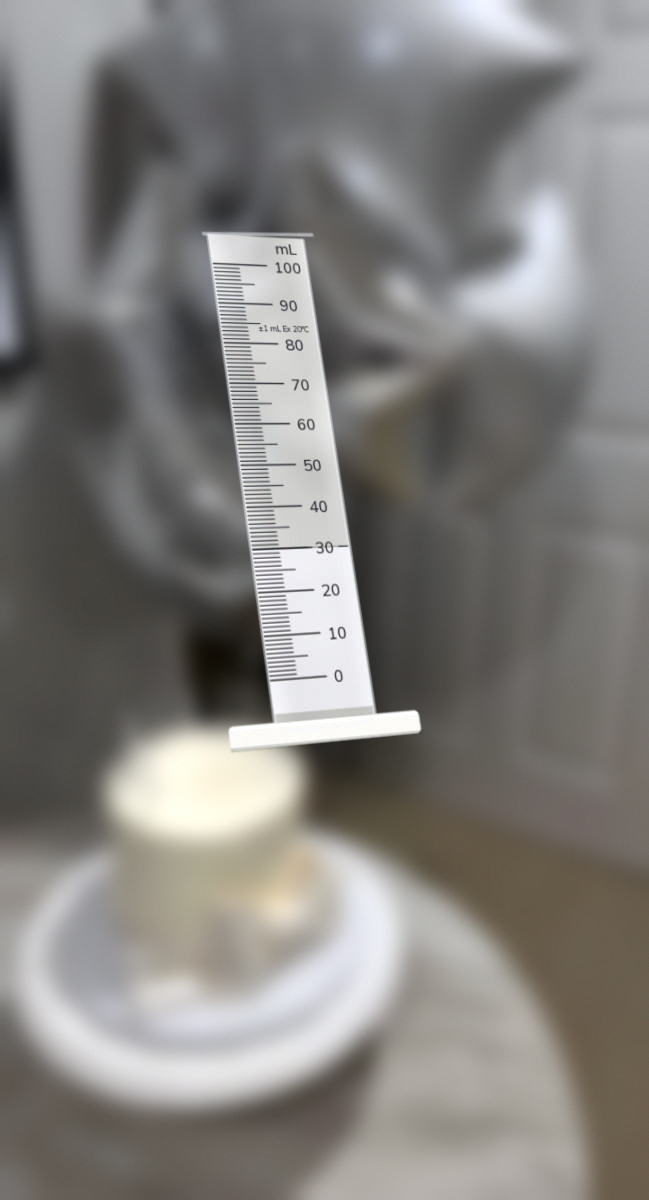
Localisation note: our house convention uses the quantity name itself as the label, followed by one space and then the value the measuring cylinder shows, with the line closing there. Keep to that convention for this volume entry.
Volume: 30 mL
